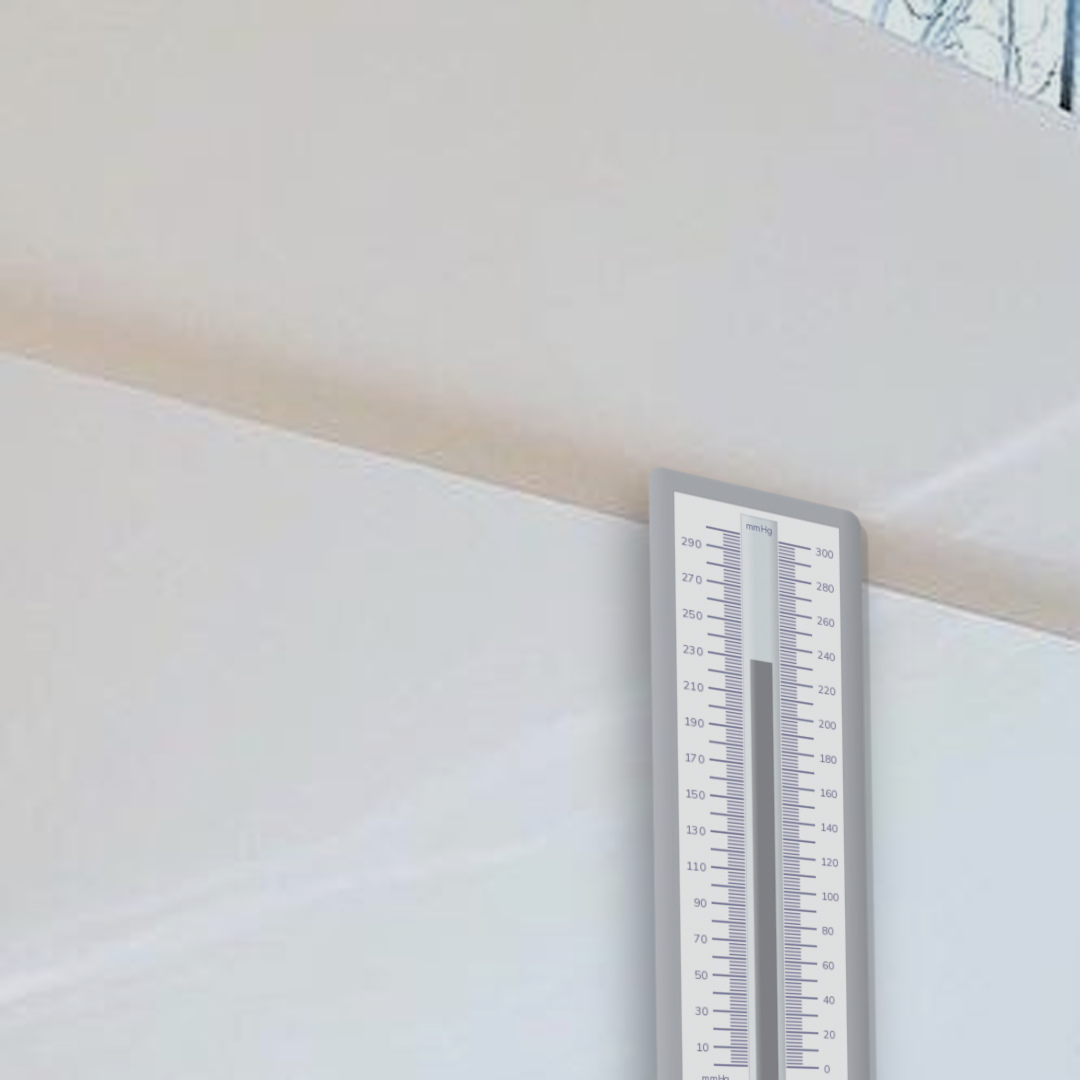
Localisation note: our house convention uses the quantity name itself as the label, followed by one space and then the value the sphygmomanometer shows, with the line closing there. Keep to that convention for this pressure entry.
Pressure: 230 mmHg
